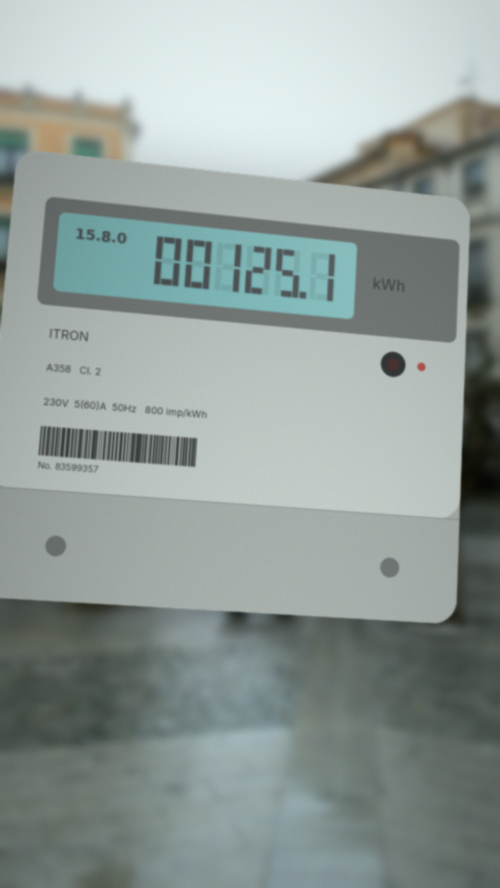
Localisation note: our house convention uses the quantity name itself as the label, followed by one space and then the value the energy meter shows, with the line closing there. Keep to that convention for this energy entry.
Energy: 125.1 kWh
